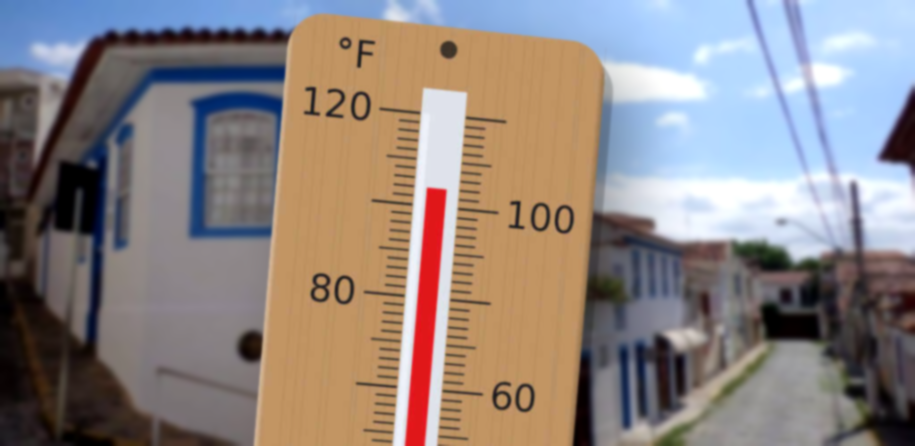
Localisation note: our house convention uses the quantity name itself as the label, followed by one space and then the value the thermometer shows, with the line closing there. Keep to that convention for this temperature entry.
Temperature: 104 °F
